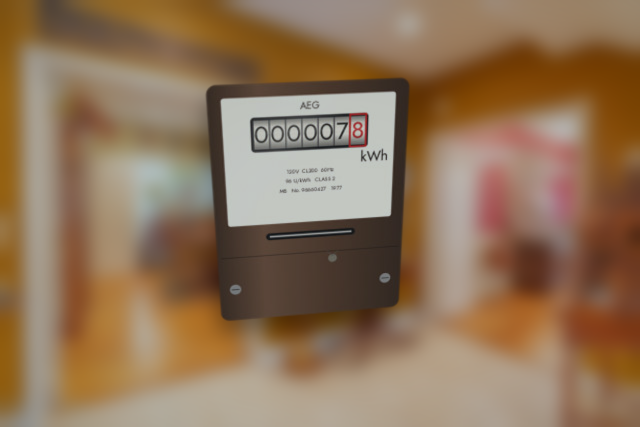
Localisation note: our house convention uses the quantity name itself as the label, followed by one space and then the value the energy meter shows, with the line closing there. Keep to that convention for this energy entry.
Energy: 7.8 kWh
